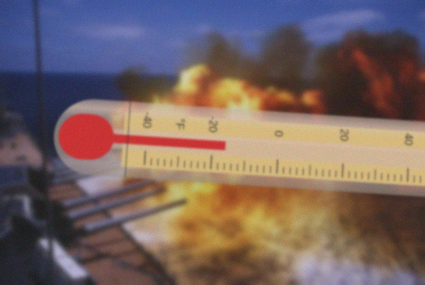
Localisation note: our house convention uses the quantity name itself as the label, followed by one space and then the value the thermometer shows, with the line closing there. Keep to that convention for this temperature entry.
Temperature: -16 °F
